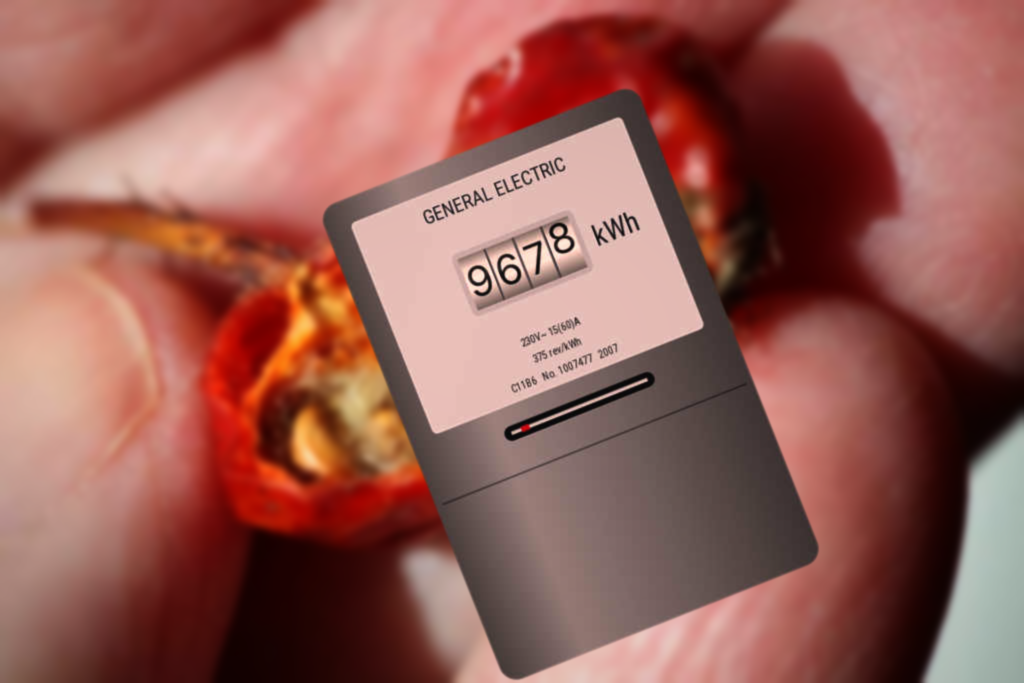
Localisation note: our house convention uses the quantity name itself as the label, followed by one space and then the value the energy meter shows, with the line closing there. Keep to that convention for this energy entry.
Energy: 9678 kWh
